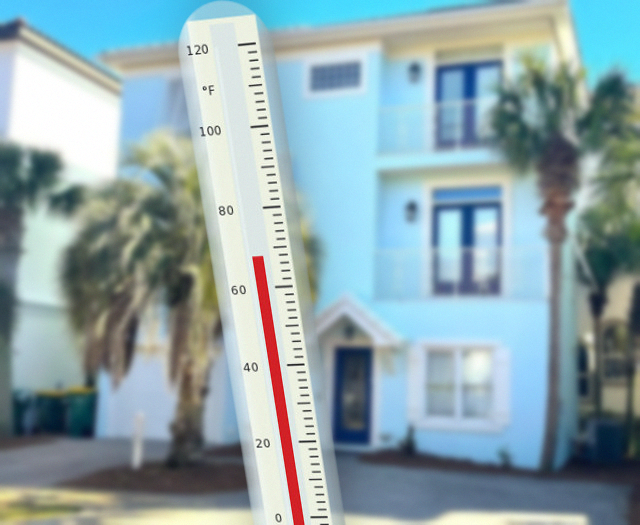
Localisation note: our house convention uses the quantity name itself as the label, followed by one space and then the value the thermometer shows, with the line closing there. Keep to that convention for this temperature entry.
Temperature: 68 °F
